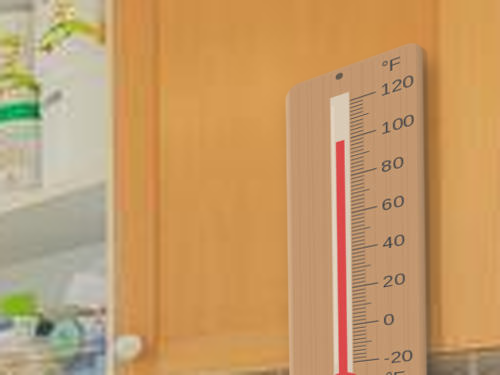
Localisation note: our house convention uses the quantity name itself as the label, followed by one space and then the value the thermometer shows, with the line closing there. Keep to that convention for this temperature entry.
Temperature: 100 °F
